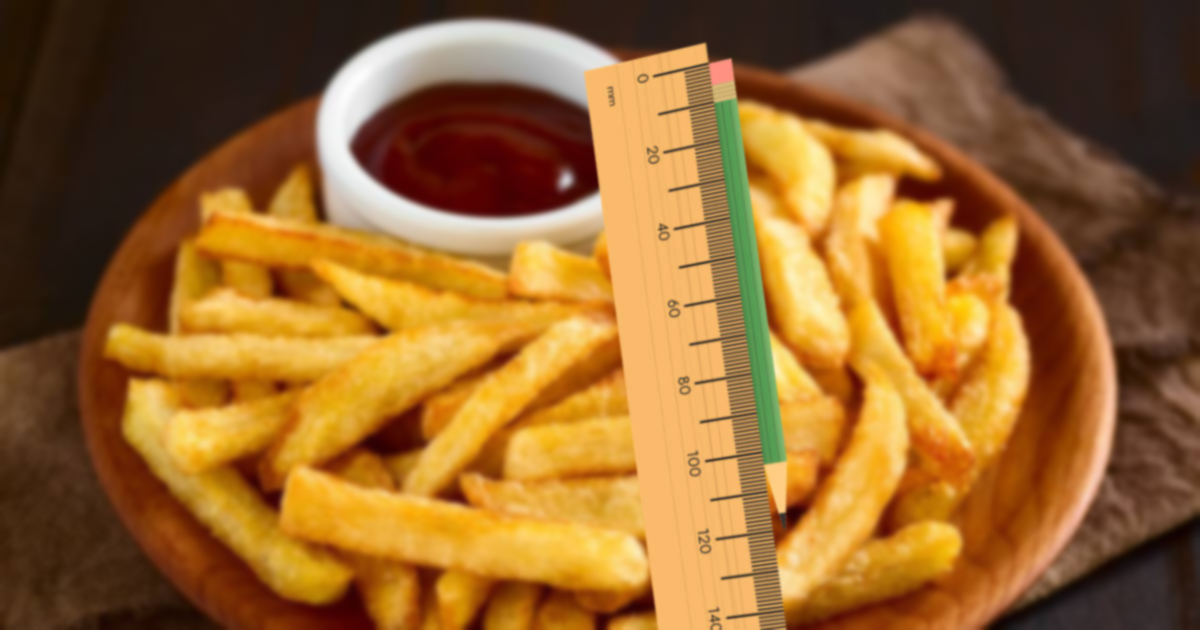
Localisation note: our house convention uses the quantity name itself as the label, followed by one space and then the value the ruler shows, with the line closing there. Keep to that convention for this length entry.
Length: 120 mm
